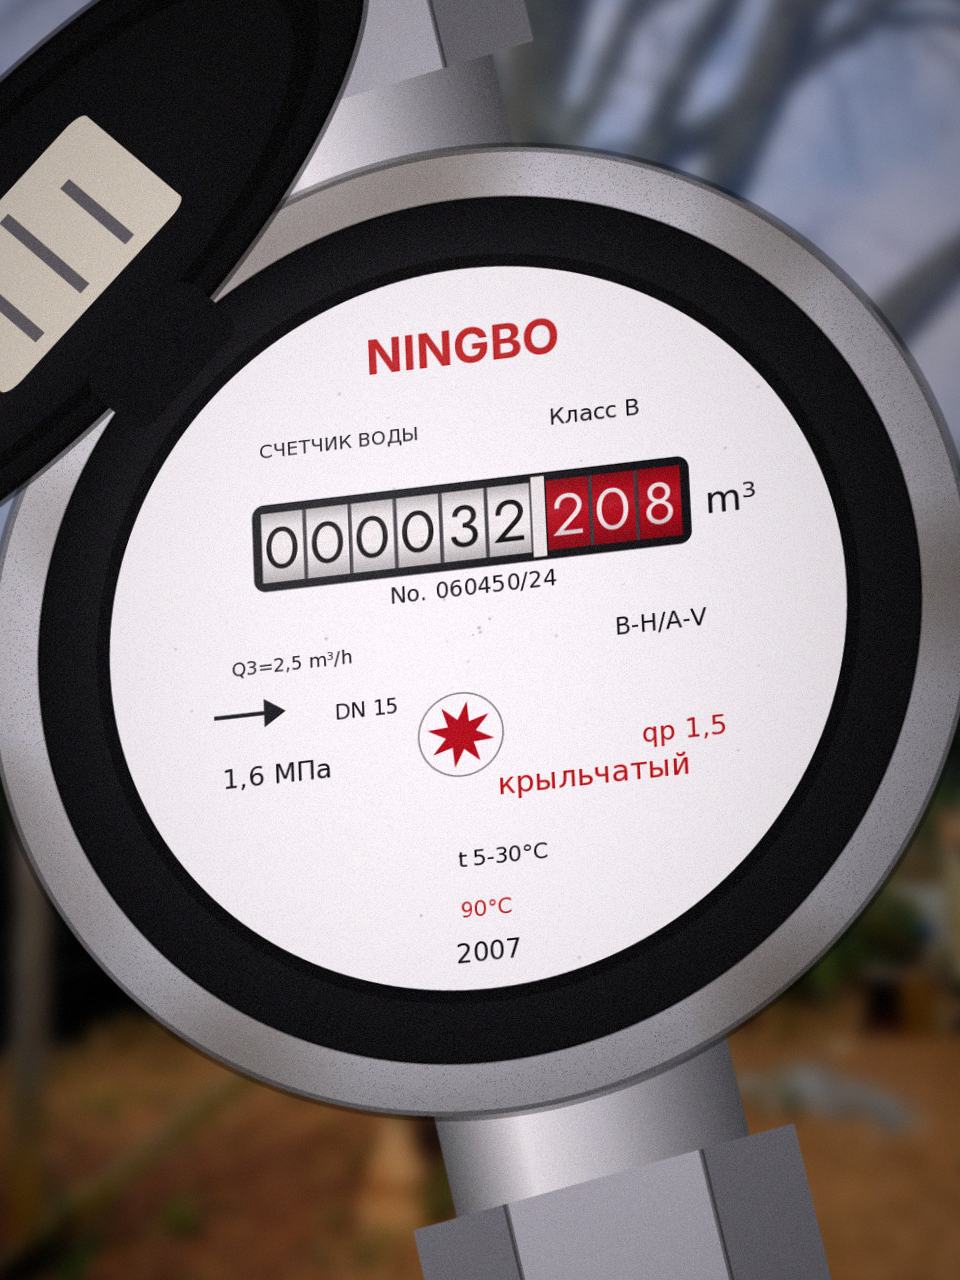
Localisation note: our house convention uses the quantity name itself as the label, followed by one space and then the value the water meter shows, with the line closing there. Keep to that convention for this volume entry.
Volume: 32.208 m³
